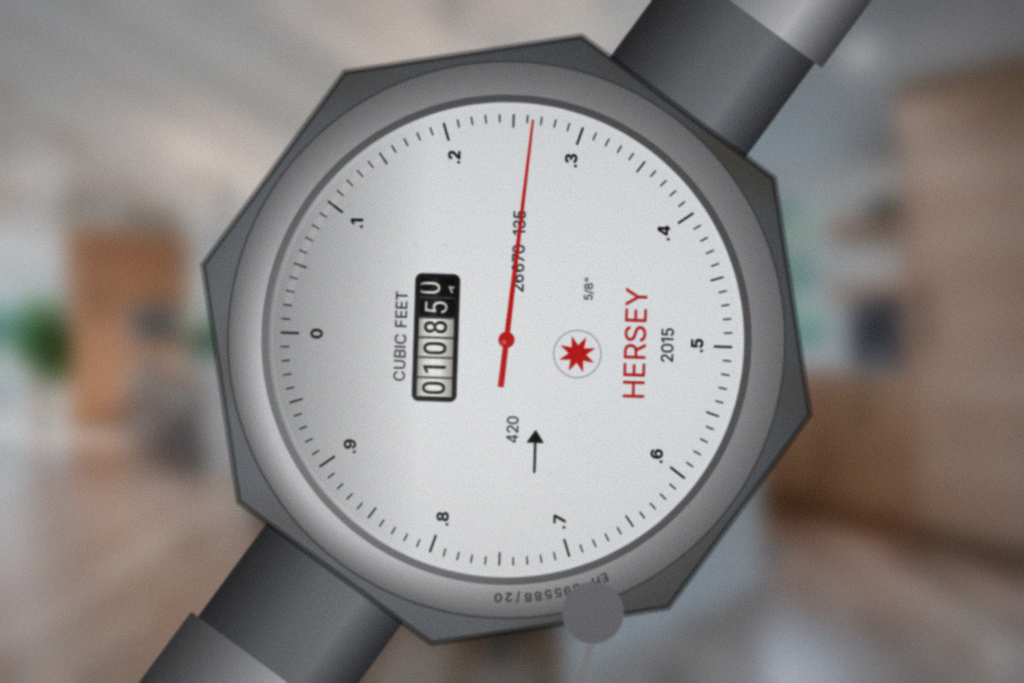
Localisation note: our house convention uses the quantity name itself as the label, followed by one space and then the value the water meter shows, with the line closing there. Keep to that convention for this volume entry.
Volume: 10850.26 ft³
